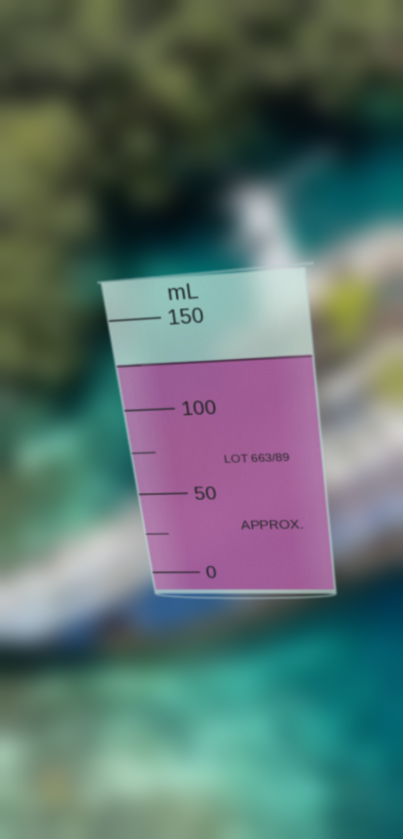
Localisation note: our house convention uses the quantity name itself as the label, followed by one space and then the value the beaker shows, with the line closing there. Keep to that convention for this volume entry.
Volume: 125 mL
